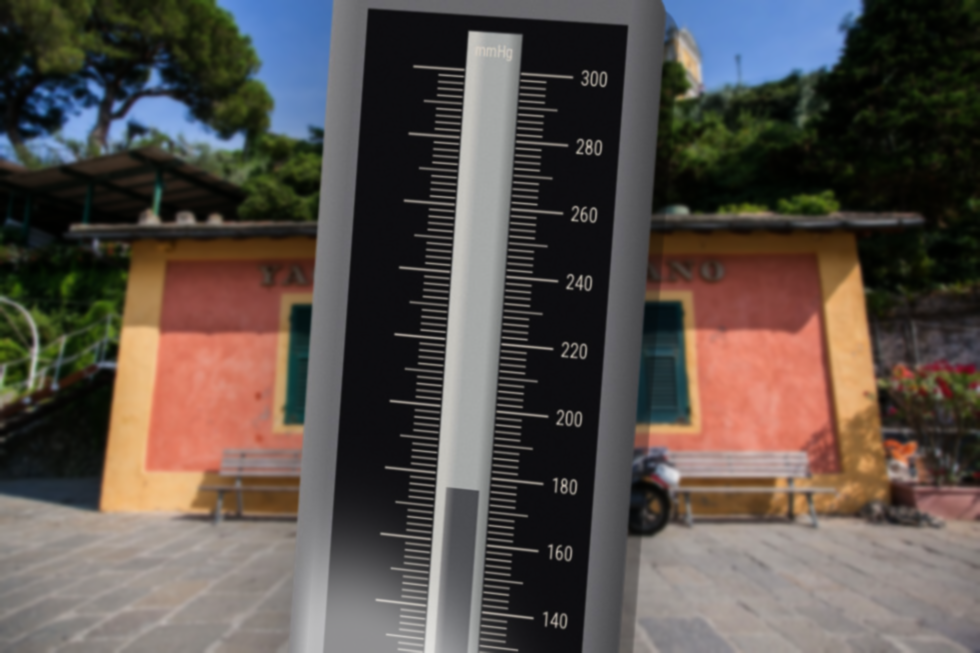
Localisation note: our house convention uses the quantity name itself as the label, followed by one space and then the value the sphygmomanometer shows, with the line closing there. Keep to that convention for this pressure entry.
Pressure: 176 mmHg
